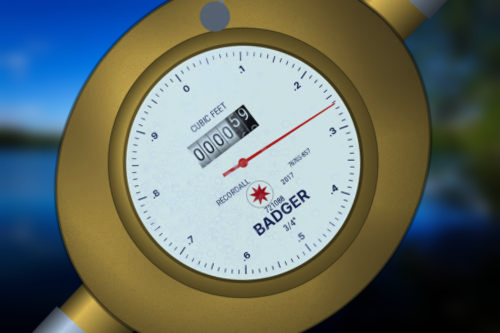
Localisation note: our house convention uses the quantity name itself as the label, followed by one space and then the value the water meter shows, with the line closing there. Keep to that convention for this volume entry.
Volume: 59.26 ft³
